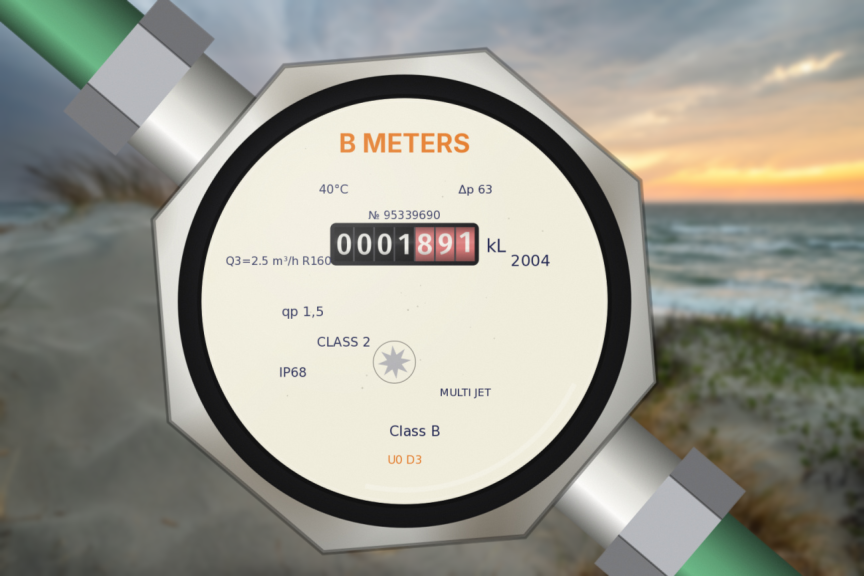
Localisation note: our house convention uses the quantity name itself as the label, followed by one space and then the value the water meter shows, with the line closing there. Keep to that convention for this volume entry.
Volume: 1.891 kL
